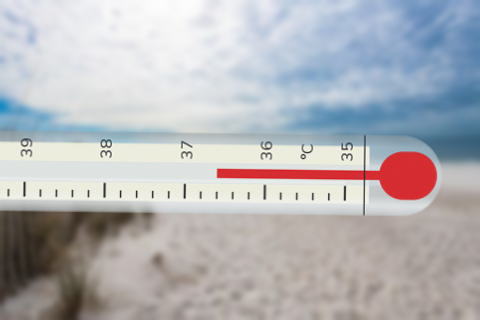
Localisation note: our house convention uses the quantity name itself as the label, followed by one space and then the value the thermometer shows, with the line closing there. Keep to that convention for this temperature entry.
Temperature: 36.6 °C
